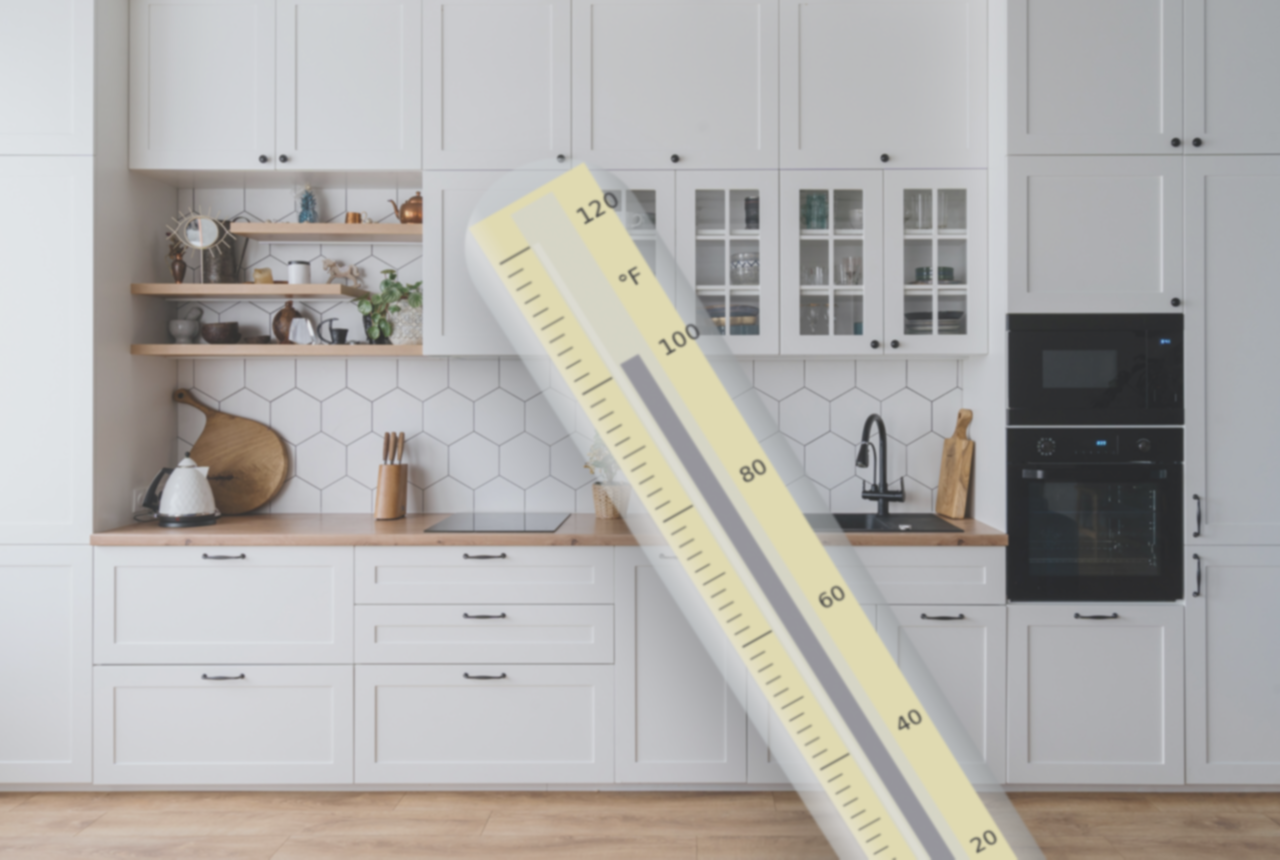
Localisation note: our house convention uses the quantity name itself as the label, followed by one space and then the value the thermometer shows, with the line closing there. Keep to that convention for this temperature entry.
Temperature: 101 °F
